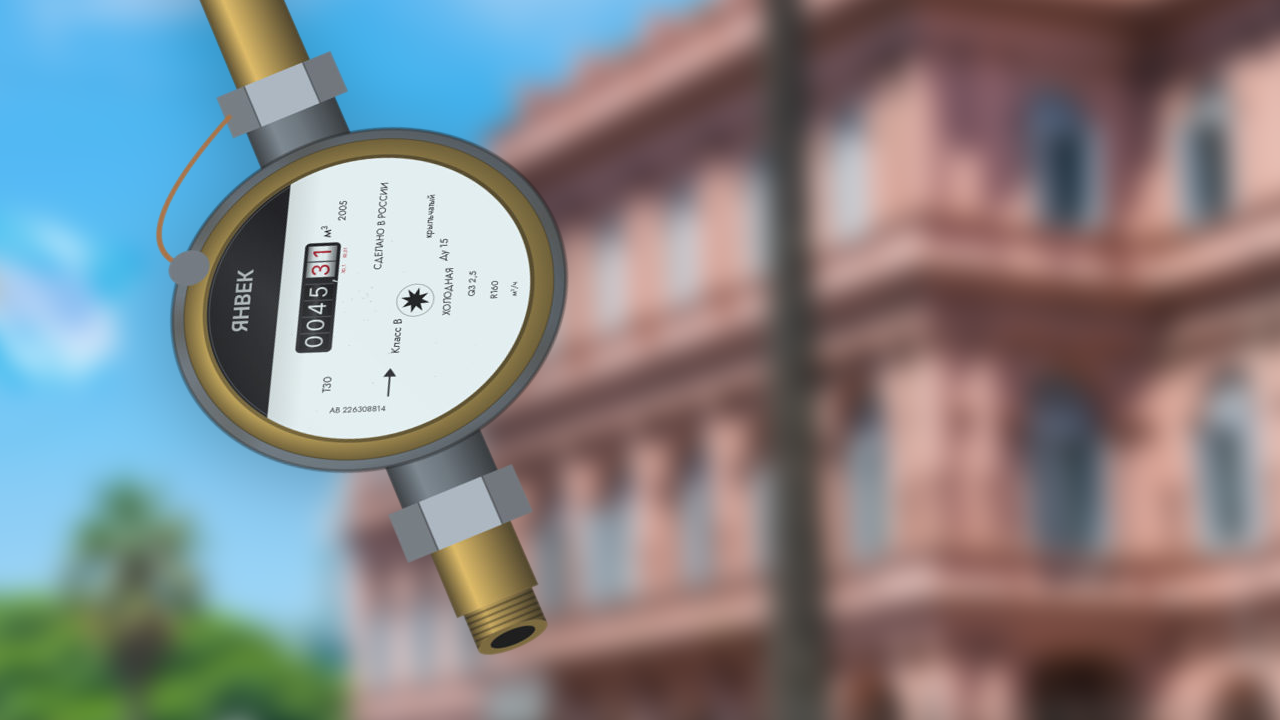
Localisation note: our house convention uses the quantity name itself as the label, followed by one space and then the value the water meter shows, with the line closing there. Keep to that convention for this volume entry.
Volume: 45.31 m³
